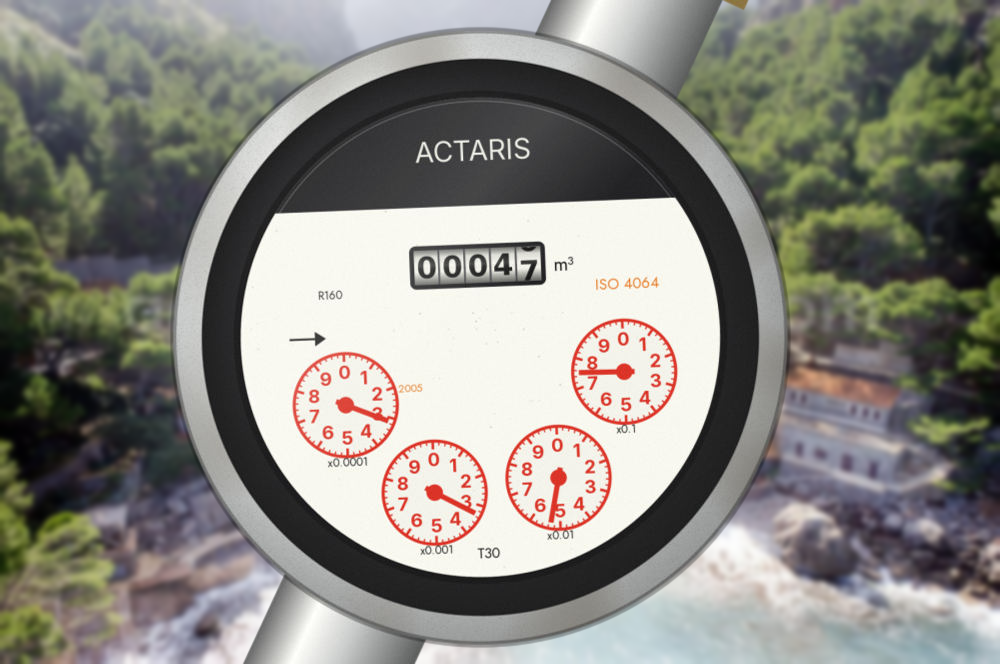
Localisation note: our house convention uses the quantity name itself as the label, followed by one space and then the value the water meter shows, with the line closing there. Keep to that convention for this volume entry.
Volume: 46.7533 m³
